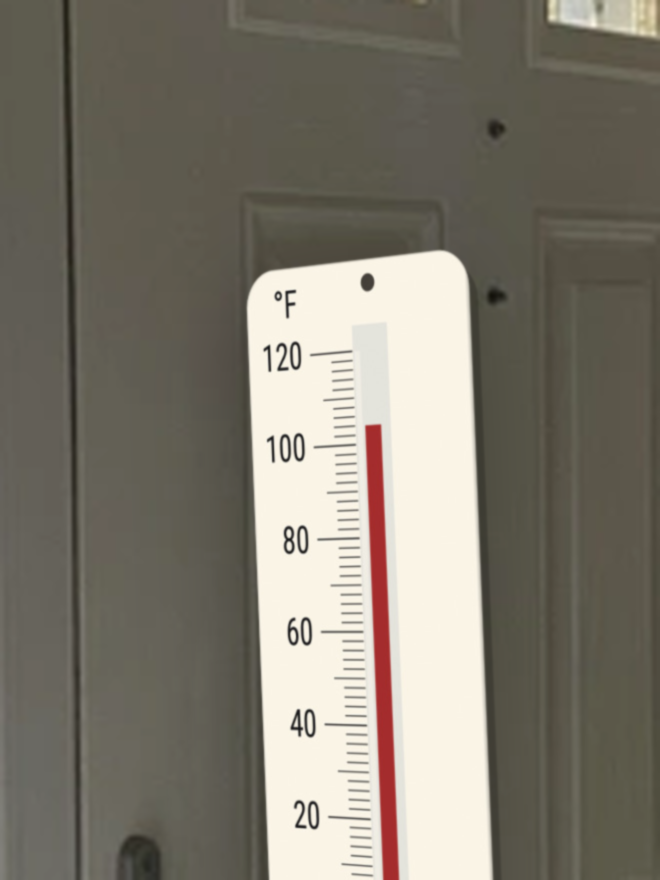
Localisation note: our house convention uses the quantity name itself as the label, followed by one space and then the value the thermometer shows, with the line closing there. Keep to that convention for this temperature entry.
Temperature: 104 °F
